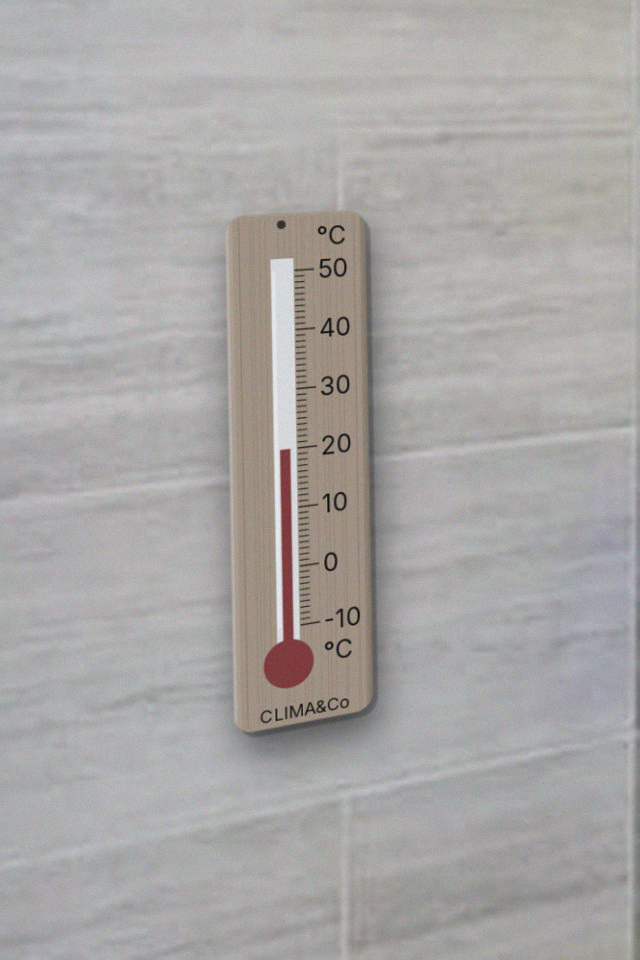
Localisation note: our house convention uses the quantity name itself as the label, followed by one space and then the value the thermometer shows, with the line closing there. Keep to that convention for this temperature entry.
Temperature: 20 °C
